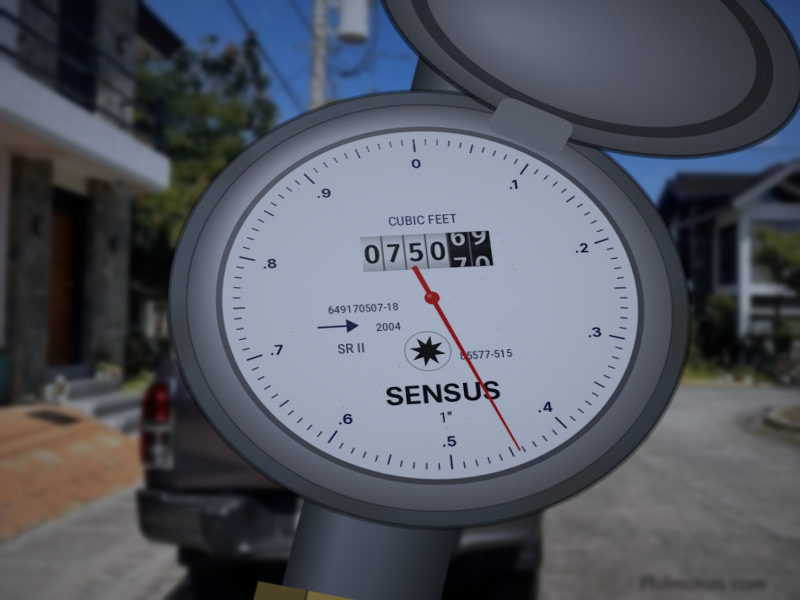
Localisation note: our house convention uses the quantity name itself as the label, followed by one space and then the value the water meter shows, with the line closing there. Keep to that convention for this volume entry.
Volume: 75069.44 ft³
